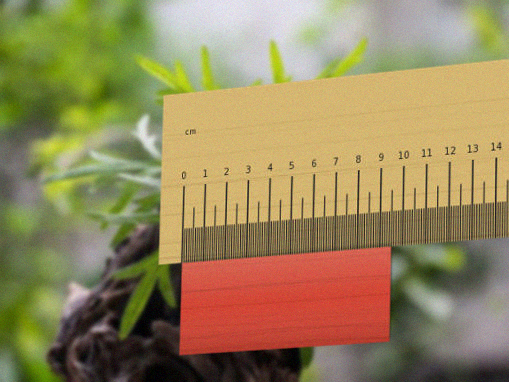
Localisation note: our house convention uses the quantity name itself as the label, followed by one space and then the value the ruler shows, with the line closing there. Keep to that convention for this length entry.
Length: 9.5 cm
